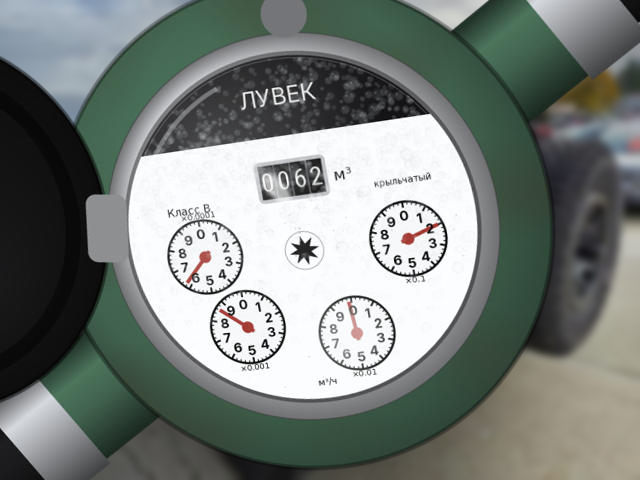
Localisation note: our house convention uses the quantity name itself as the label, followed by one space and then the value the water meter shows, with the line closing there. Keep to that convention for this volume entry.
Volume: 62.1986 m³
